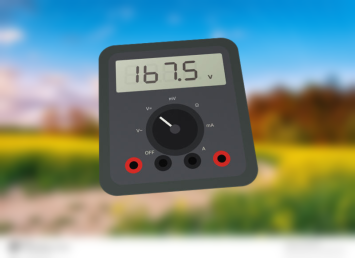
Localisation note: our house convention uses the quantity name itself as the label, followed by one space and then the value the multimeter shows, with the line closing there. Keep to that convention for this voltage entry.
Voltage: 167.5 V
